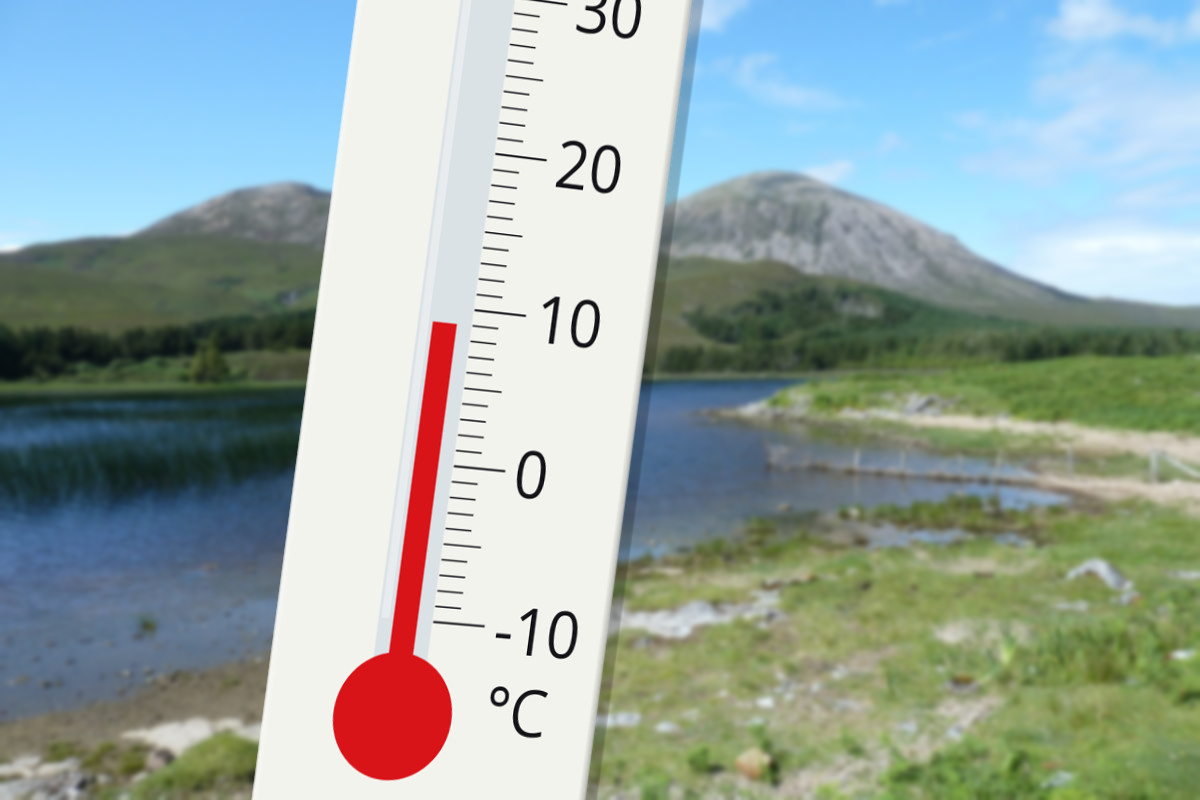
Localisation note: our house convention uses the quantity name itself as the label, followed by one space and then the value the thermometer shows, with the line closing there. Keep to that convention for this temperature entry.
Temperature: 9 °C
